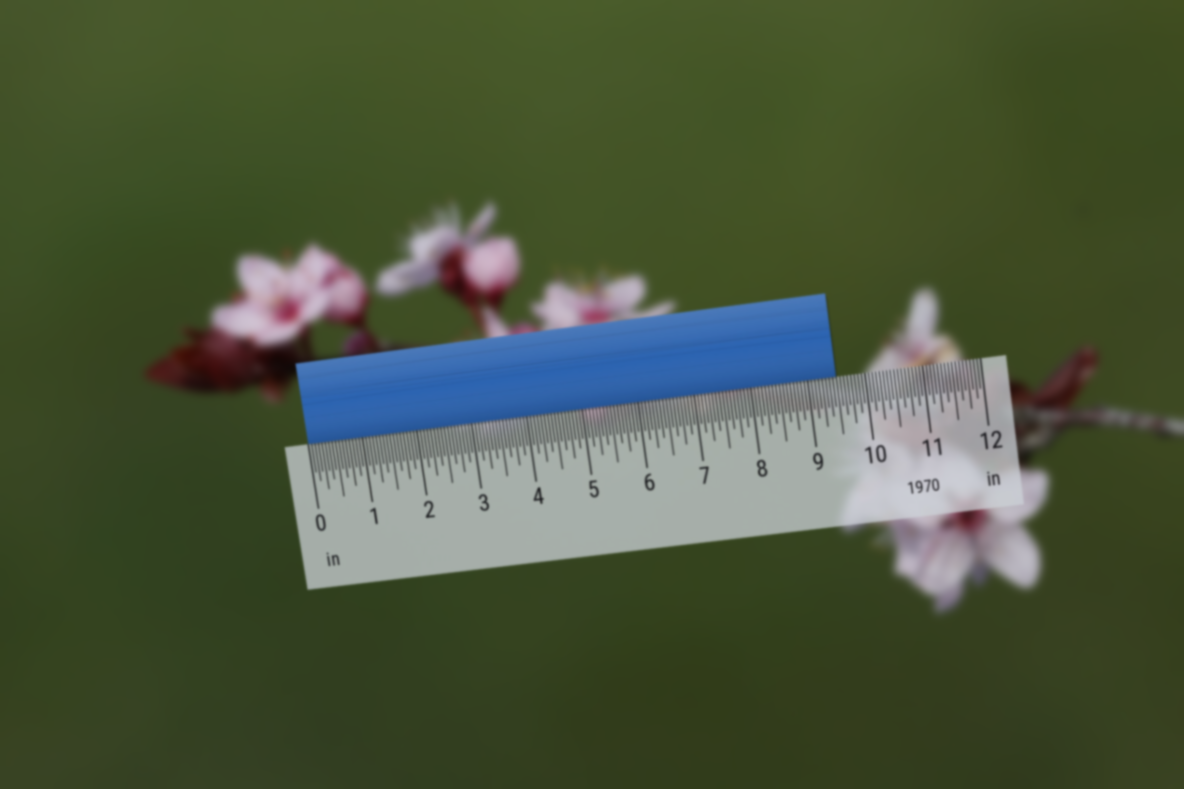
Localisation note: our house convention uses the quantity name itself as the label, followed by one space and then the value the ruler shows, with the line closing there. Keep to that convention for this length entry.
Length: 9.5 in
